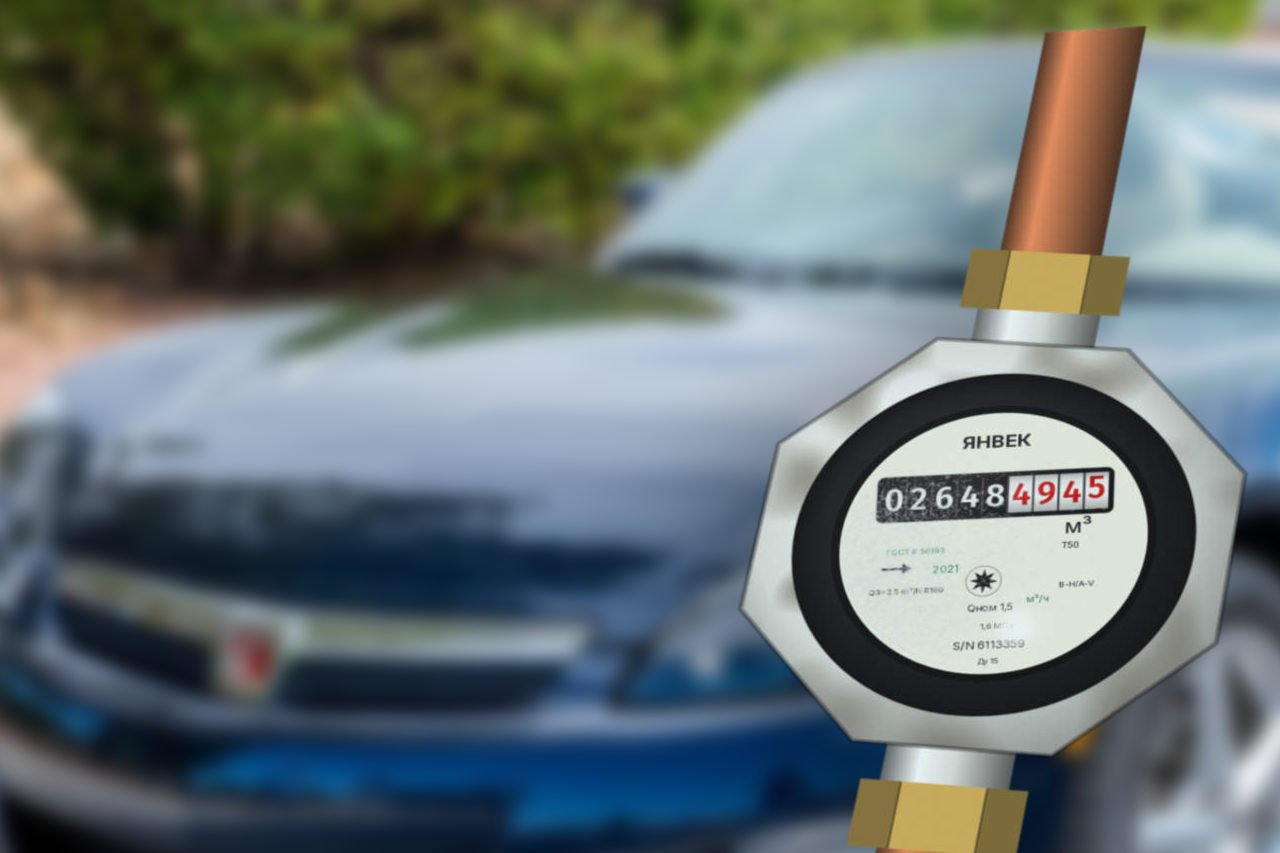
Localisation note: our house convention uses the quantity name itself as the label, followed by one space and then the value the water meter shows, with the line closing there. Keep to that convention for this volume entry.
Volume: 2648.4945 m³
